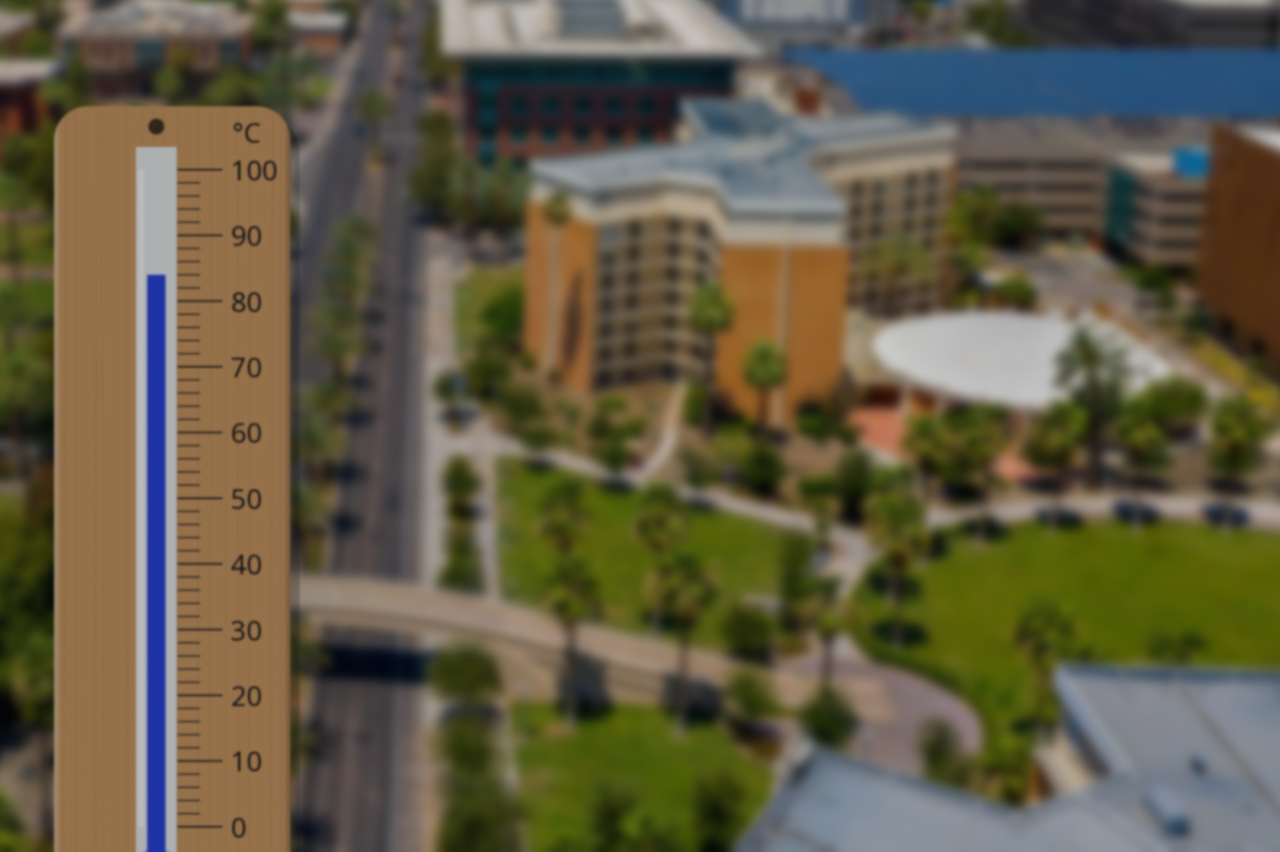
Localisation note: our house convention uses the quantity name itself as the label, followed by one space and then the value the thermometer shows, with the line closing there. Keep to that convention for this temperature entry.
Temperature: 84 °C
